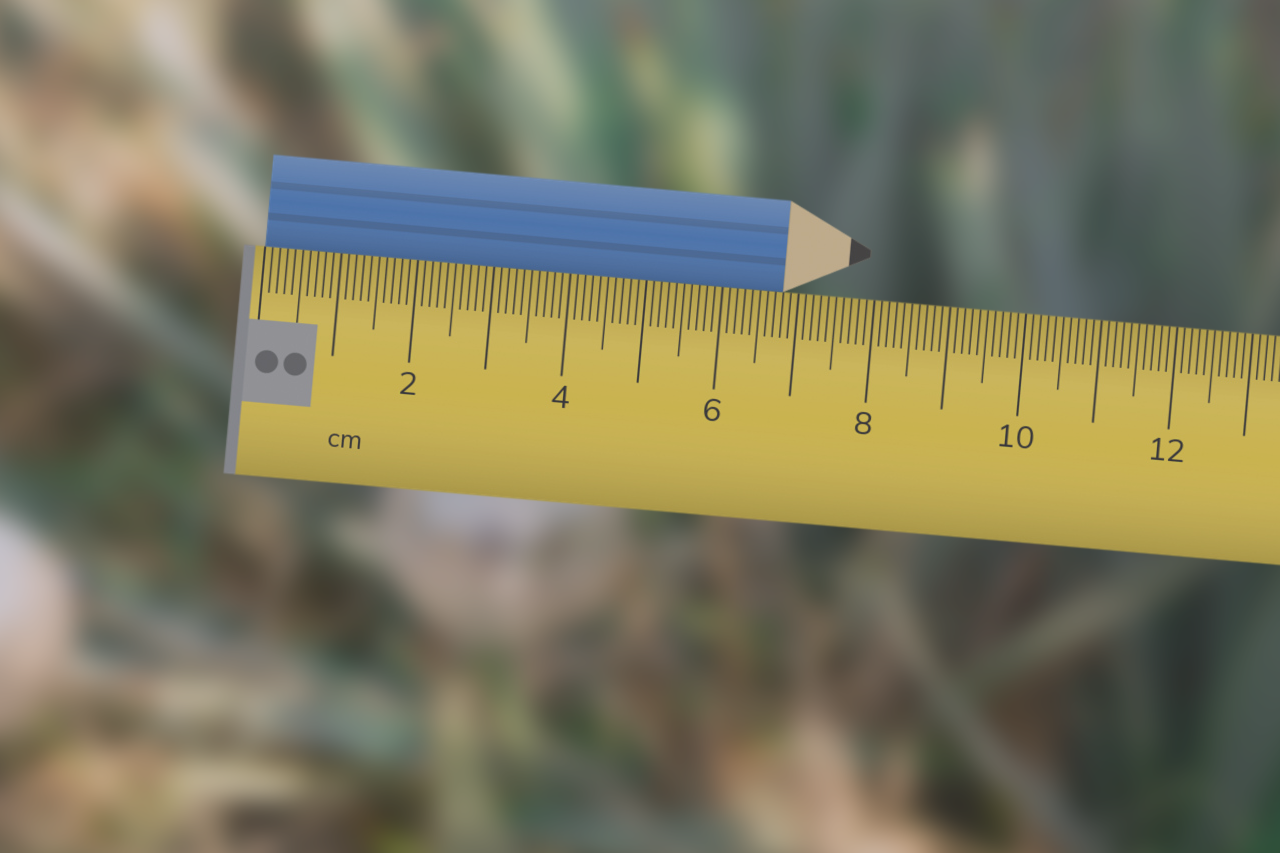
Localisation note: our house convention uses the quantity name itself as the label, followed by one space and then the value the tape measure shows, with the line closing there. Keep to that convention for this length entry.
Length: 7.9 cm
